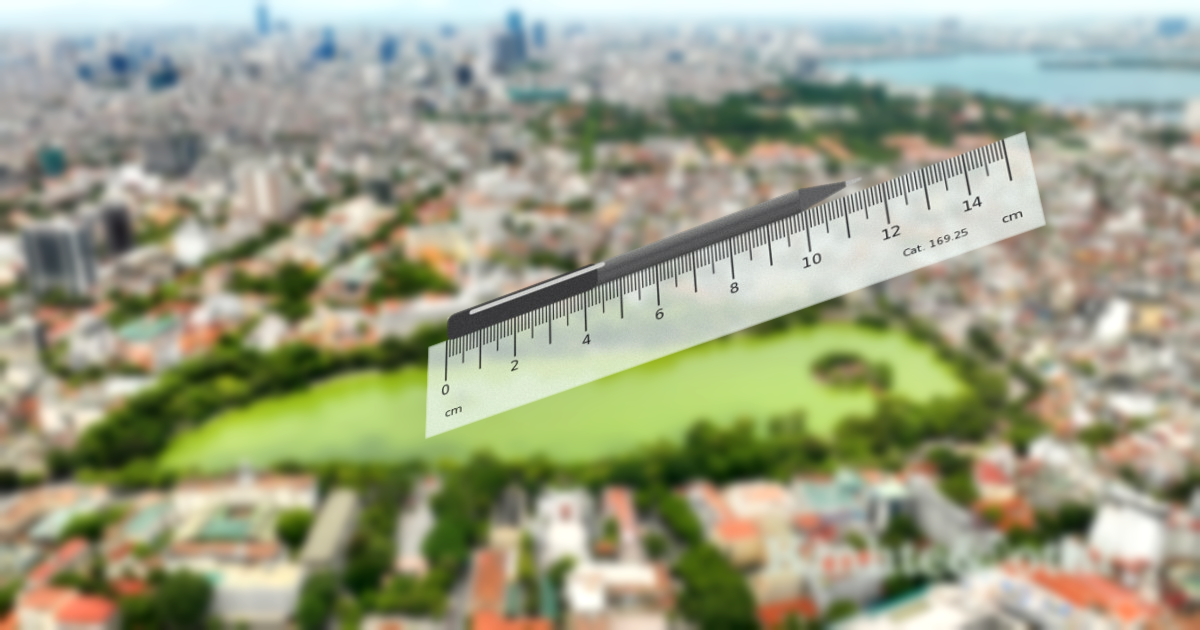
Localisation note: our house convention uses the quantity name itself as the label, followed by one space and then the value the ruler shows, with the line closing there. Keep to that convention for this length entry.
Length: 11.5 cm
